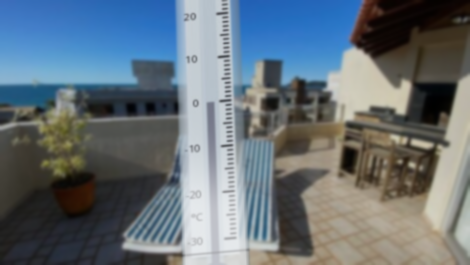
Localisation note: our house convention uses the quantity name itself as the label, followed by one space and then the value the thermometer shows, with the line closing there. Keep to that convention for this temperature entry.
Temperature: 0 °C
